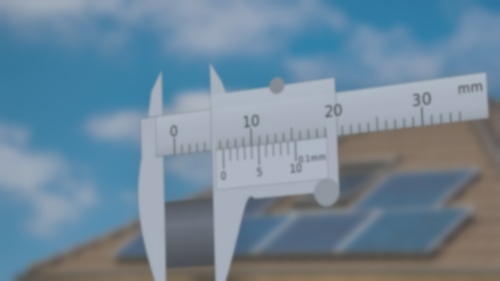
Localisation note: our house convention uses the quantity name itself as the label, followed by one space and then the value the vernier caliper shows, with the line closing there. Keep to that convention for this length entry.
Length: 6.4 mm
